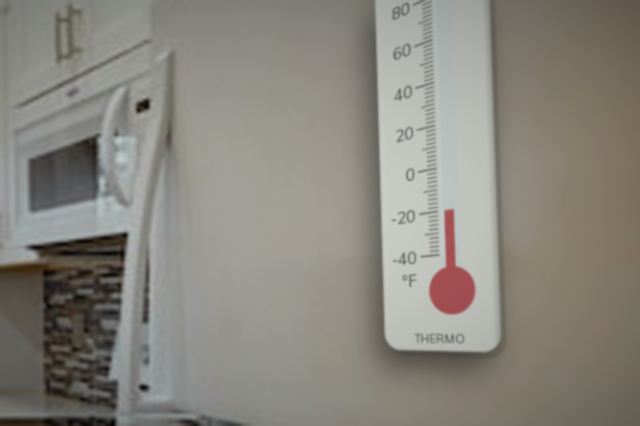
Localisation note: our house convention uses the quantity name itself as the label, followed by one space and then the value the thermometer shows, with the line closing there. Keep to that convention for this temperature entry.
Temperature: -20 °F
